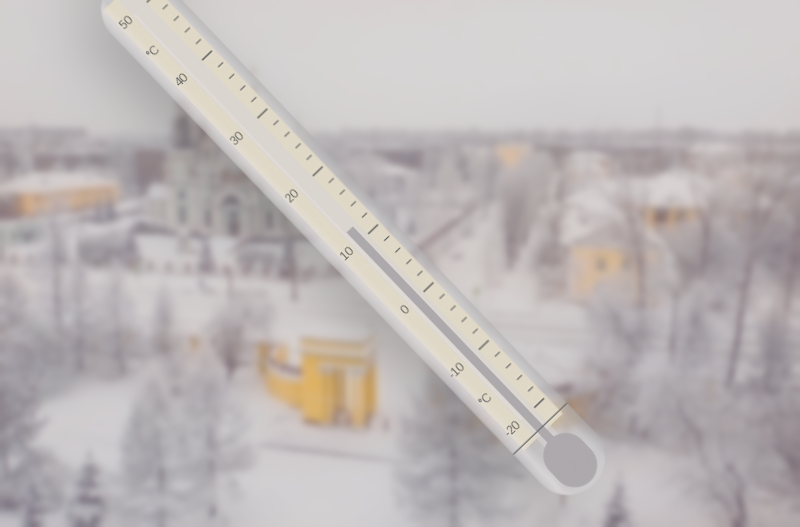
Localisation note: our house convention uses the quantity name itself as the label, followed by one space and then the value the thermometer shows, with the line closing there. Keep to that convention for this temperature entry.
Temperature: 12 °C
